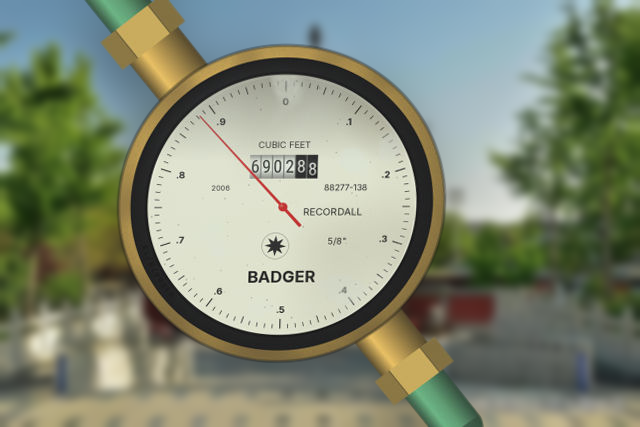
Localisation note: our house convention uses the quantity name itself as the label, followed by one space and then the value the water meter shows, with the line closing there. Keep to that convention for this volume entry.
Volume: 690287.88 ft³
